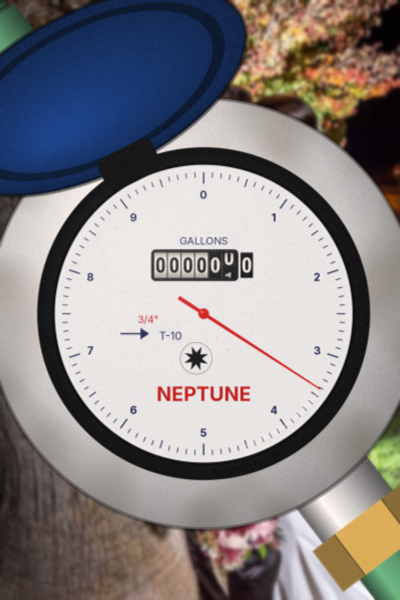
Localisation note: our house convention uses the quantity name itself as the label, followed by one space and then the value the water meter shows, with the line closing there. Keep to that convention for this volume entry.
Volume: 3.4 gal
